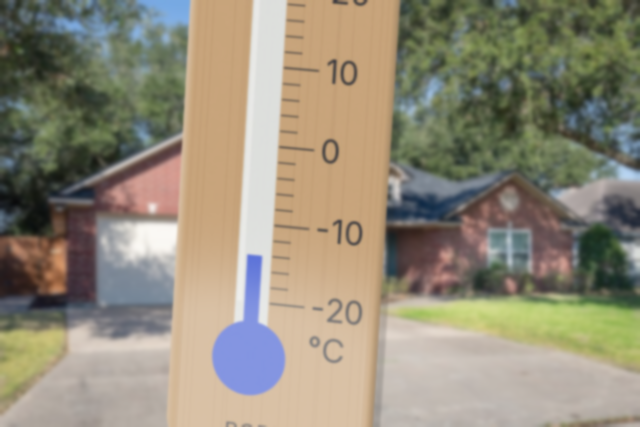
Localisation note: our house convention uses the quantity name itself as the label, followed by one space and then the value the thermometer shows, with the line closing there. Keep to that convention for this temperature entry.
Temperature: -14 °C
